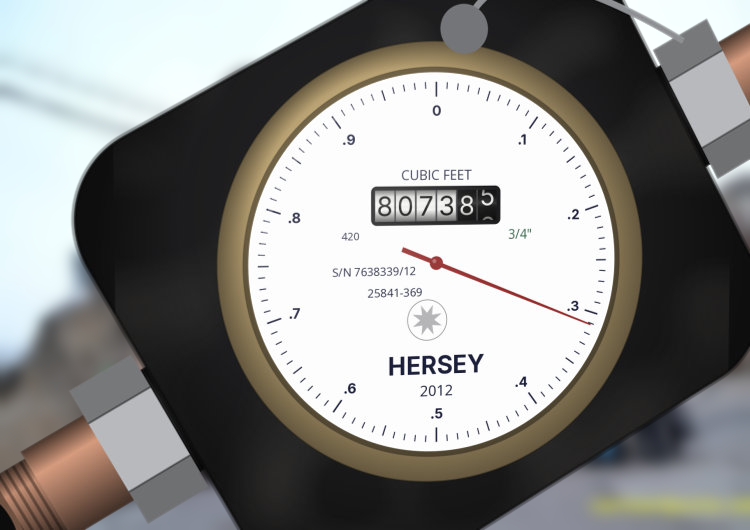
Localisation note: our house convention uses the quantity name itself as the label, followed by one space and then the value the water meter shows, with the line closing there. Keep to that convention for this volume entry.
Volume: 807385.31 ft³
